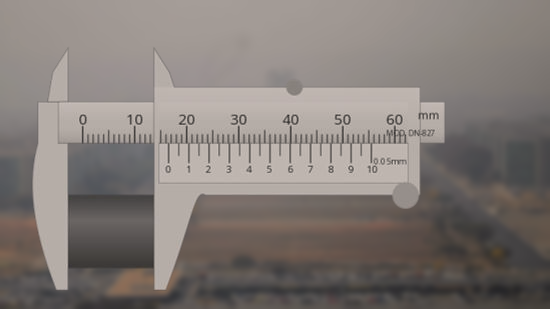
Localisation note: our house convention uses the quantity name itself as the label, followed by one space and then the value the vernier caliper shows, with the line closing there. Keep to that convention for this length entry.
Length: 16.5 mm
